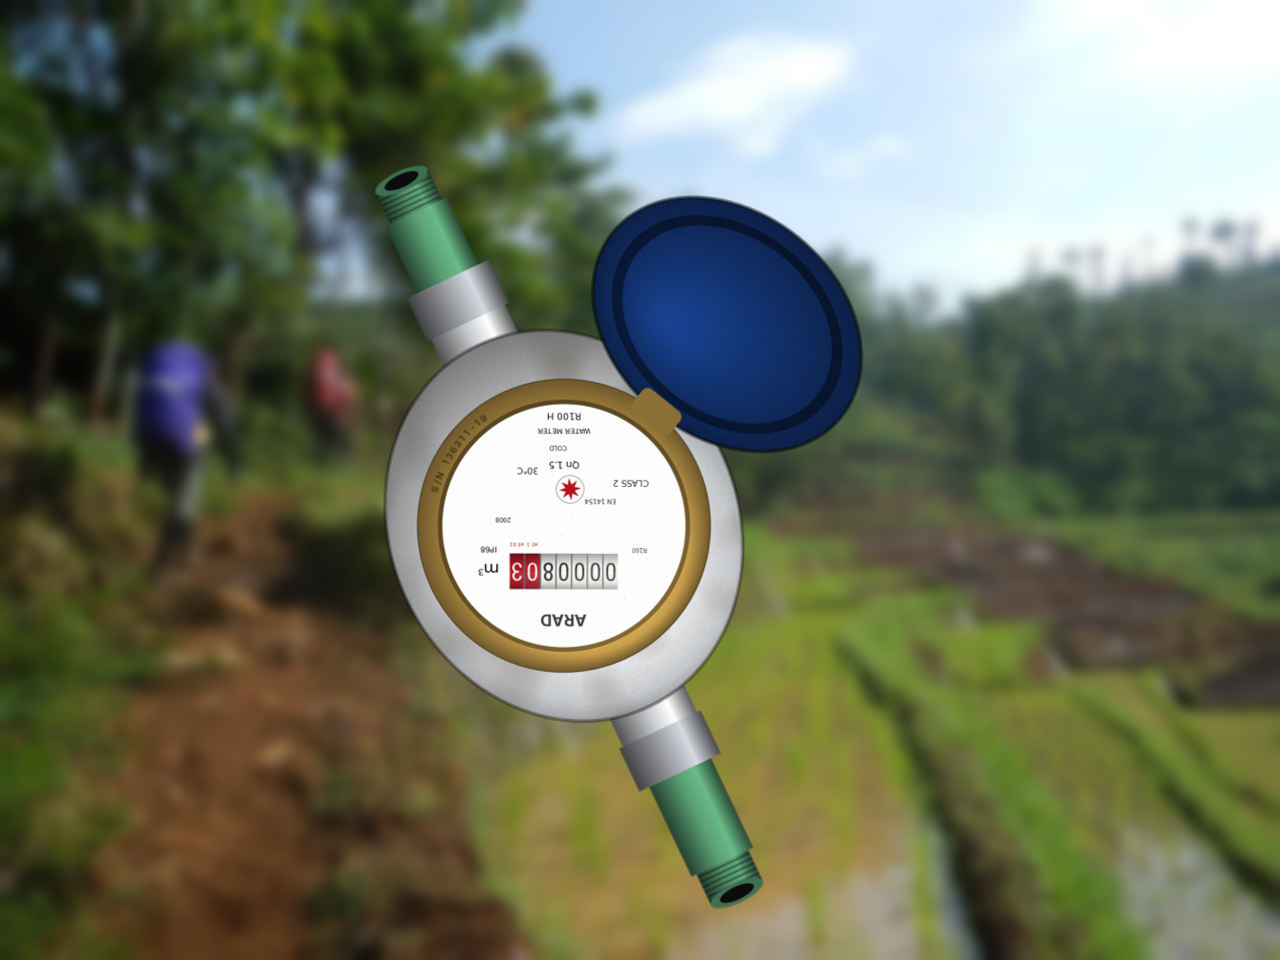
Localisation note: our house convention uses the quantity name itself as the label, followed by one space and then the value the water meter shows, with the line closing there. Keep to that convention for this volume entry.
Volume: 8.03 m³
